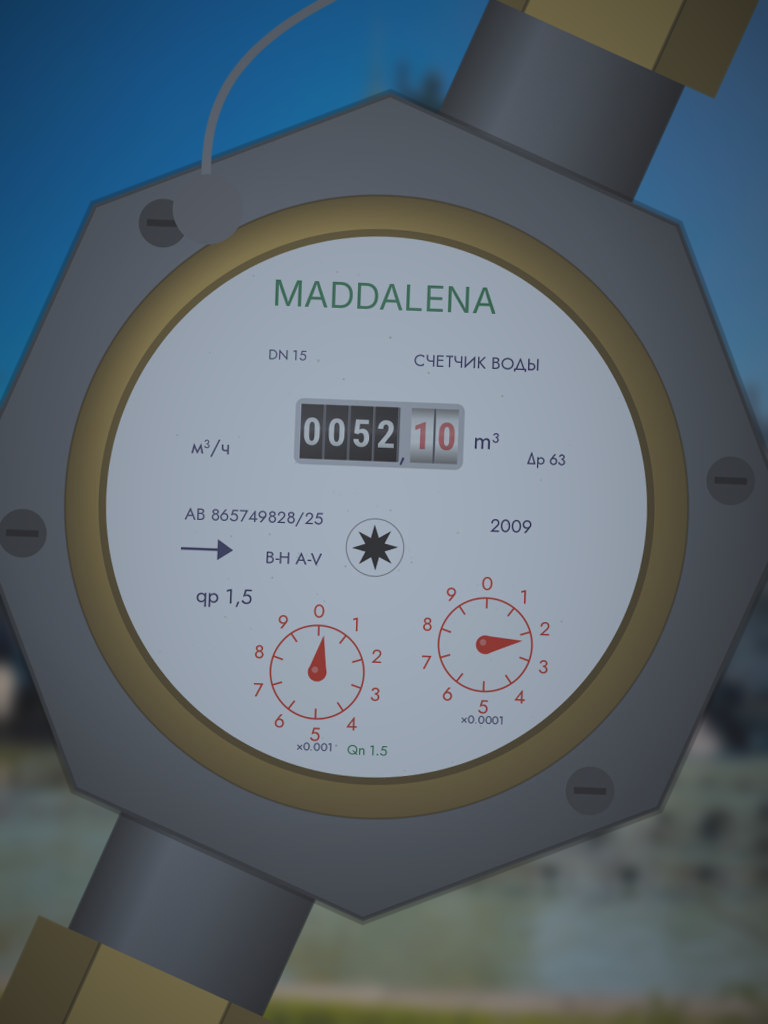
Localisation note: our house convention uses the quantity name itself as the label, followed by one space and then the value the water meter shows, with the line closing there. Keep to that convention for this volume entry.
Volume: 52.1002 m³
